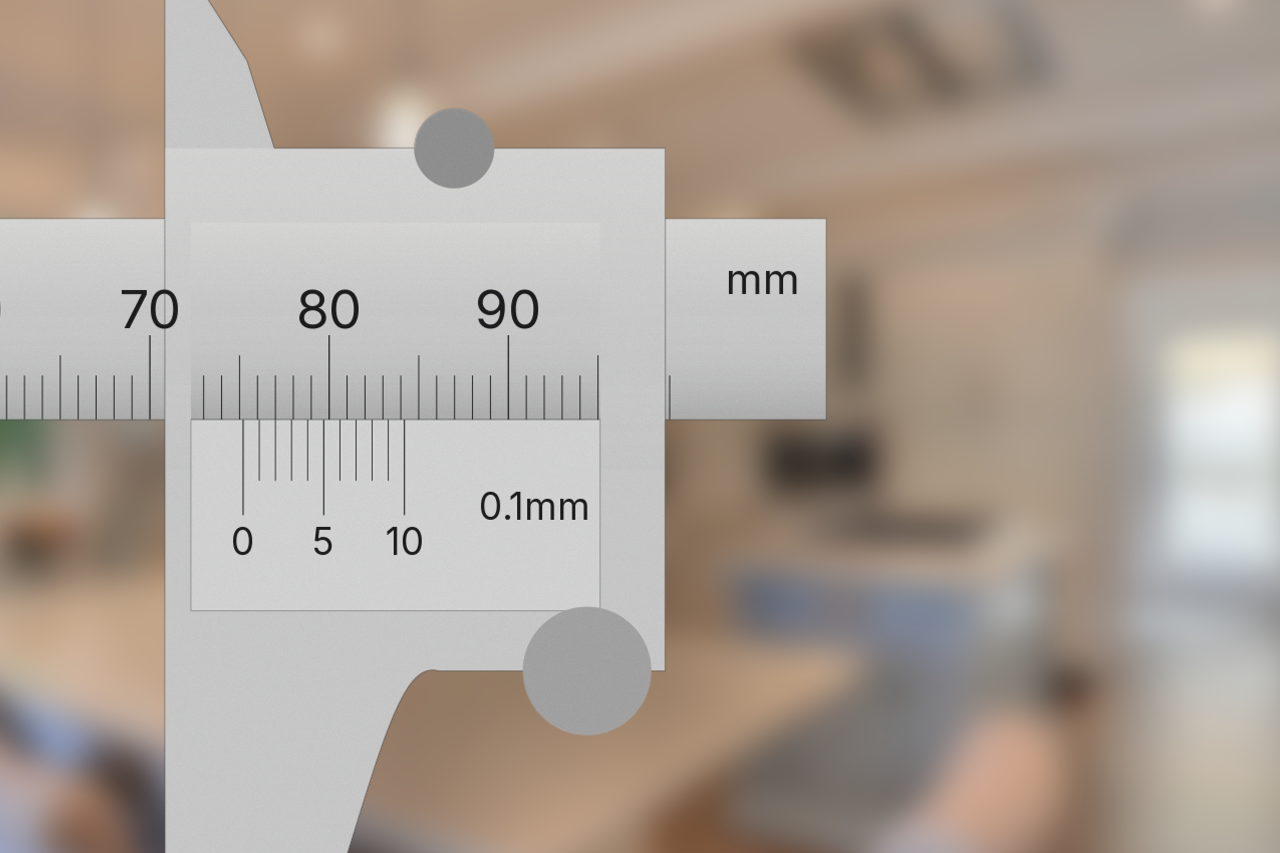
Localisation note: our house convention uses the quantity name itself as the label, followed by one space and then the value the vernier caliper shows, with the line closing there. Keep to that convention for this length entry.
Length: 75.2 mm
